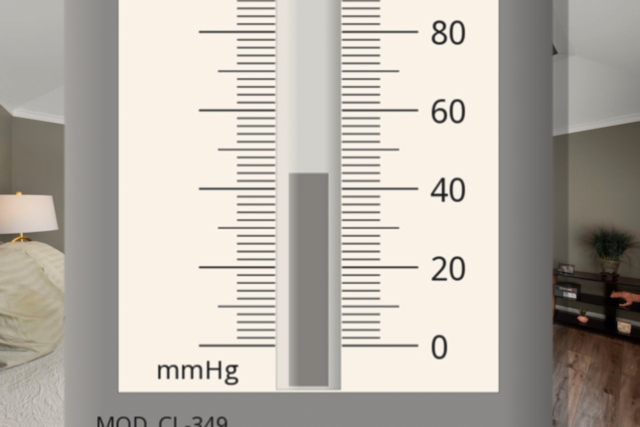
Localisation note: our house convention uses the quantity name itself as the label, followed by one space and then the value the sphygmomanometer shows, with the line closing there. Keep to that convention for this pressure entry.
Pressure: 44 mmHg
